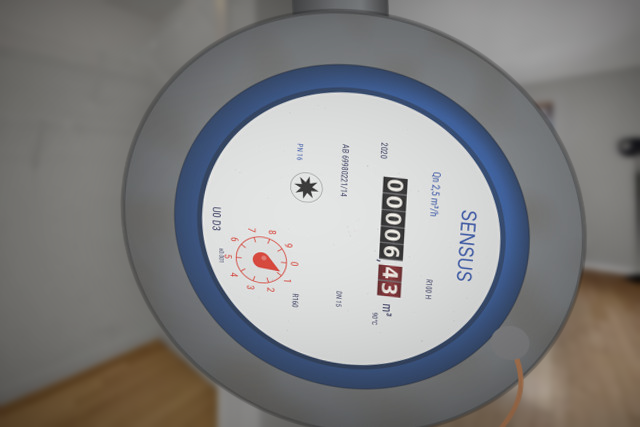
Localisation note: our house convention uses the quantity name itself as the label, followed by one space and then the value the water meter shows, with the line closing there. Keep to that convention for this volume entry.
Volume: 6.430 m³
